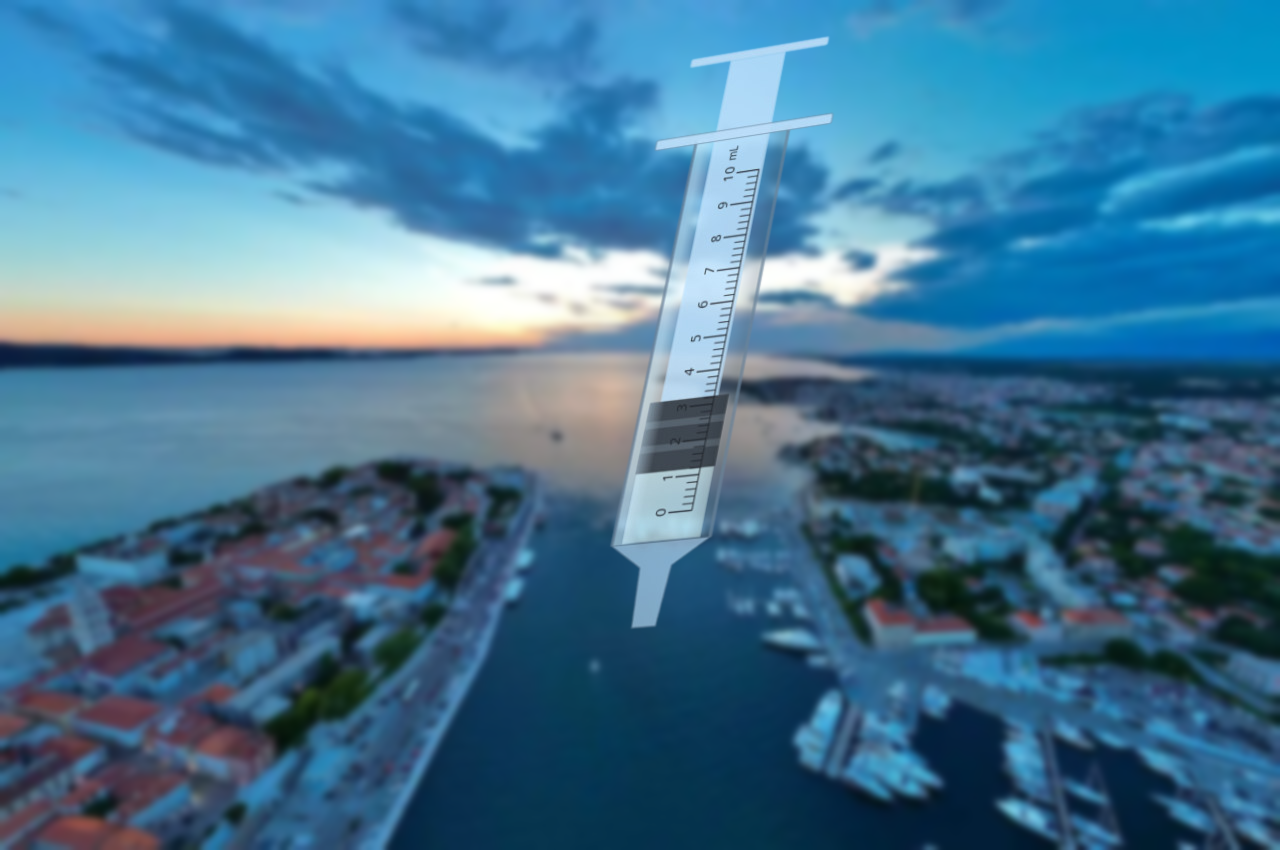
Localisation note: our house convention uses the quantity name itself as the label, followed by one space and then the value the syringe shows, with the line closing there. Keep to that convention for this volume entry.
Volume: 1.2 mL
